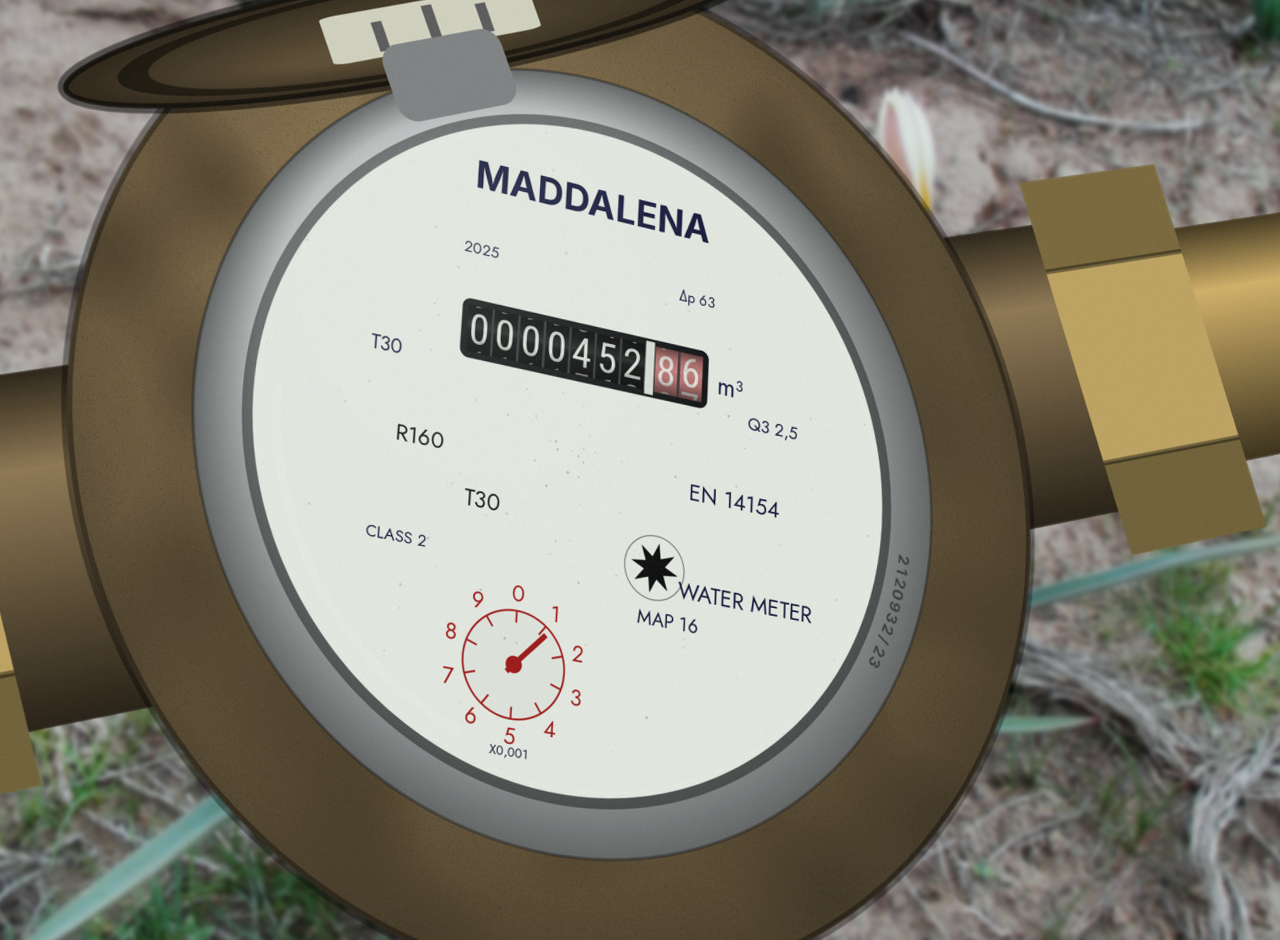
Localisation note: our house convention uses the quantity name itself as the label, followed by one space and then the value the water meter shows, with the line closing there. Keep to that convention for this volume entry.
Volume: 452.861 m³
